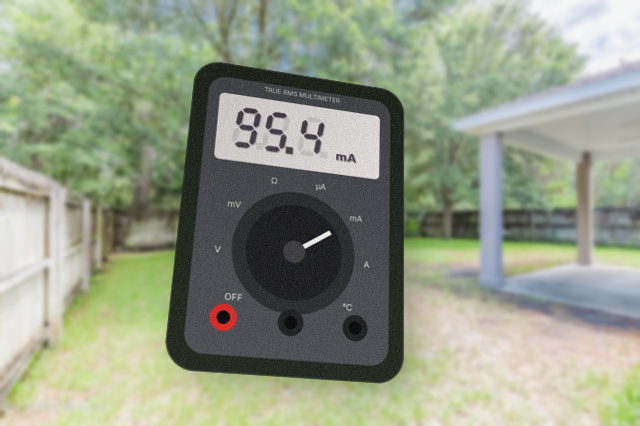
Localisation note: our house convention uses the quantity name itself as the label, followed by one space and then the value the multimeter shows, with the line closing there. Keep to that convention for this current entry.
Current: 95.4 mA
